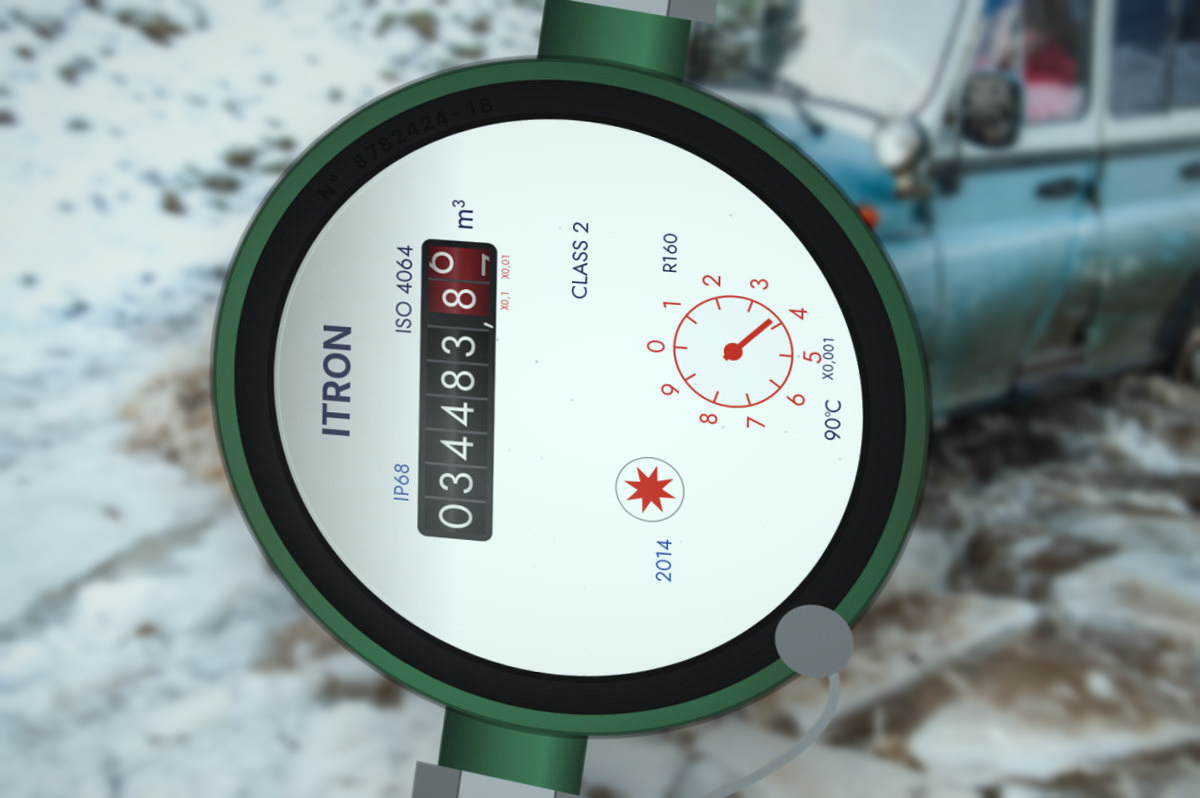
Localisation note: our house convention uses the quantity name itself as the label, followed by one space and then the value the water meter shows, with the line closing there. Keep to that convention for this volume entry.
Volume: 34483.863 m³
